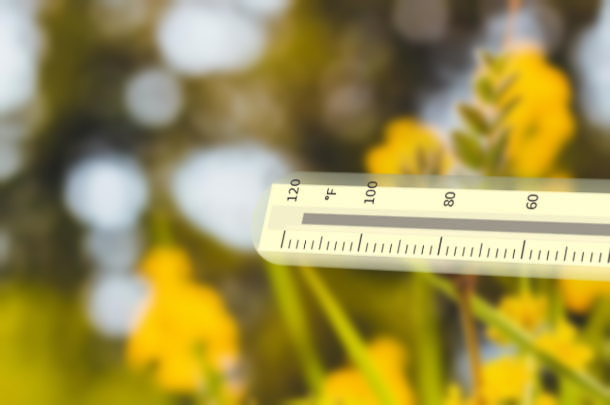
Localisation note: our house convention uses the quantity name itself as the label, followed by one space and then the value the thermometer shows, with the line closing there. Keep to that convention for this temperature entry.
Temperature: 116 °F
